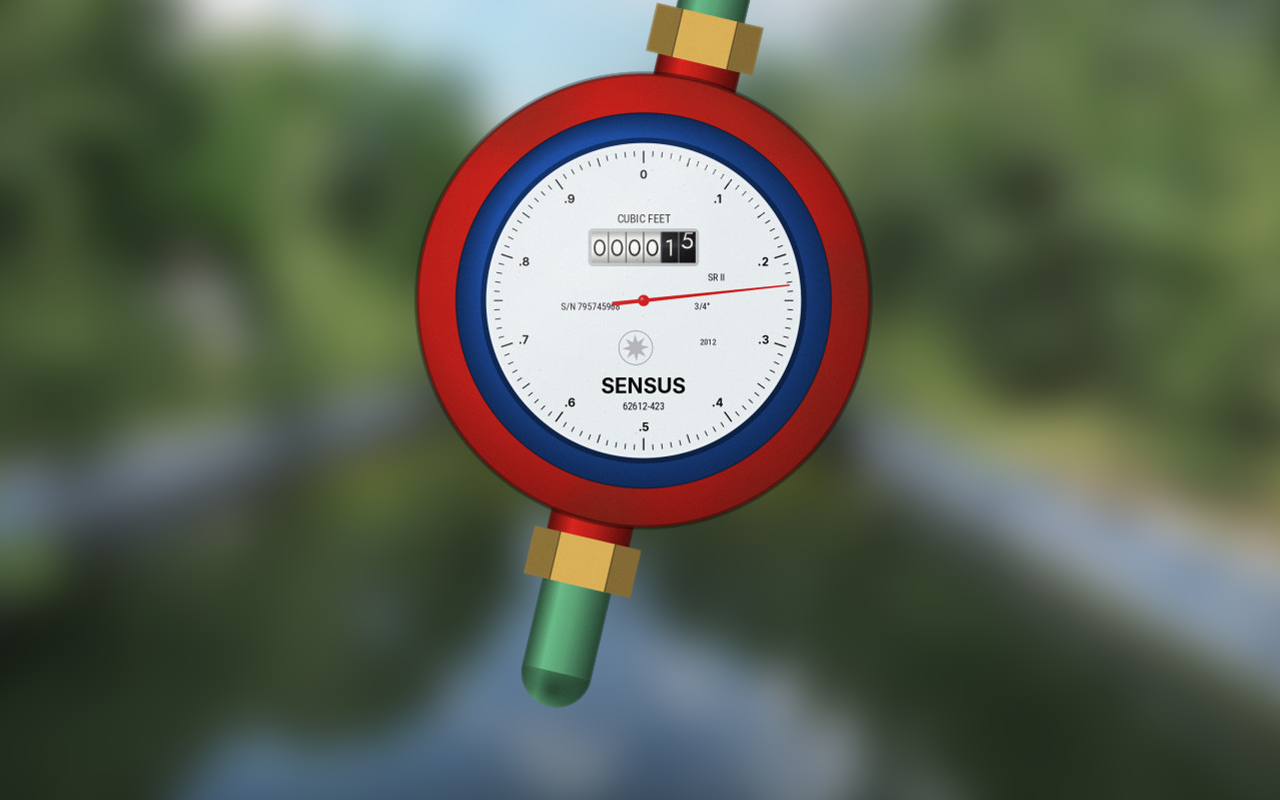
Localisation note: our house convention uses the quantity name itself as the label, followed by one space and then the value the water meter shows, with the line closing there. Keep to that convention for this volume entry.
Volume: 15.23 ft³
